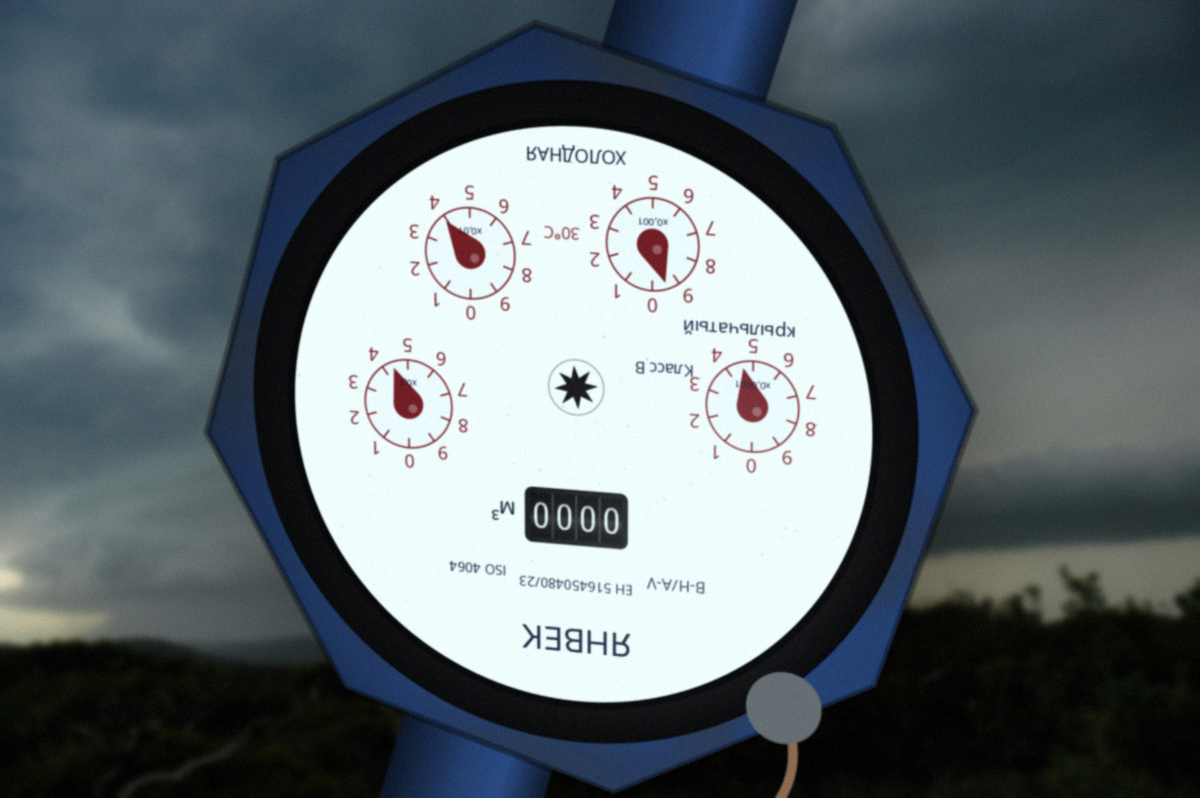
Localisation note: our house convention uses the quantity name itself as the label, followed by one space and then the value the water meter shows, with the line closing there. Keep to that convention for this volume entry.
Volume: 0.4394 m³
